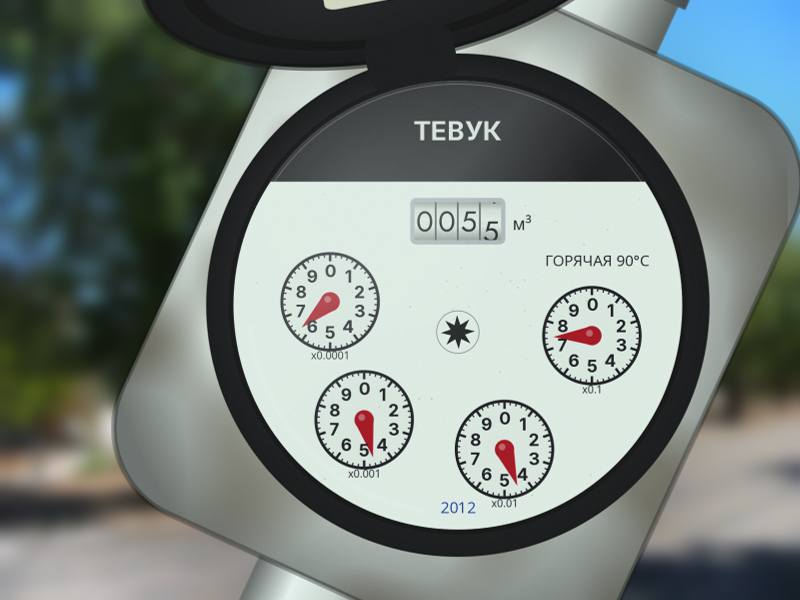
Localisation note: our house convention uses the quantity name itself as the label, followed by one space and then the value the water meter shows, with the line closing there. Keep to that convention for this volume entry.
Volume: 54.7446 m³
